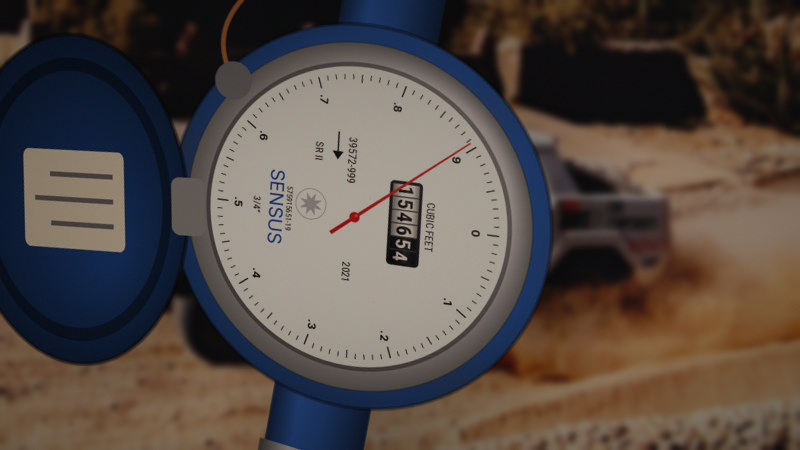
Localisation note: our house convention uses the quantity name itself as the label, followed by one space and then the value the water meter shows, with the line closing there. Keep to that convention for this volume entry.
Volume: 154653.89 ft³
